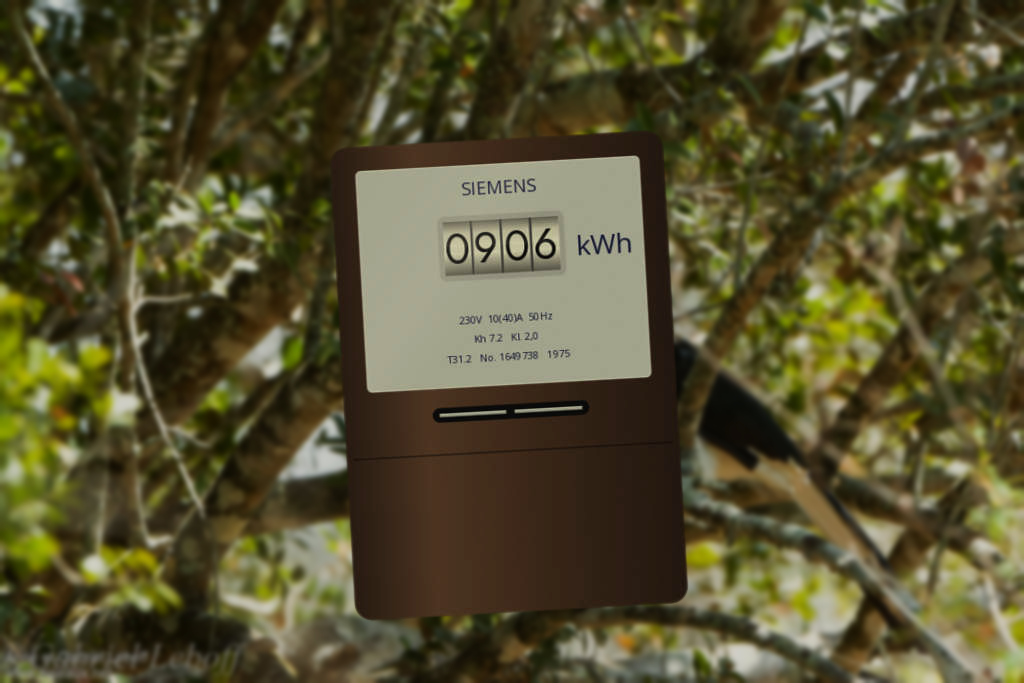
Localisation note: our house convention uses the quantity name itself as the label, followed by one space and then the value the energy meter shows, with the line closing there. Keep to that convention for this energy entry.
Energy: 906 kWh
